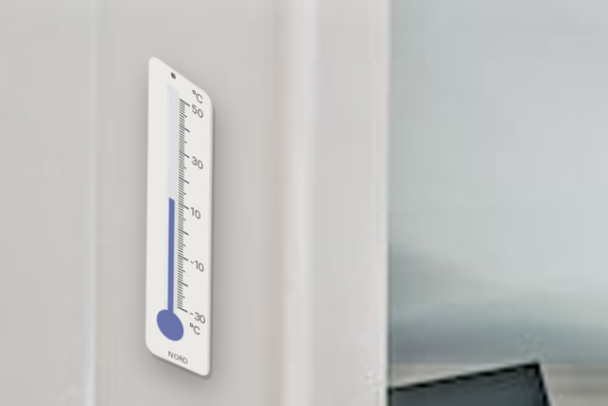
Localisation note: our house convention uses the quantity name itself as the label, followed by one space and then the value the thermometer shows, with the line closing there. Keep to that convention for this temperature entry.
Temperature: 10 °C
